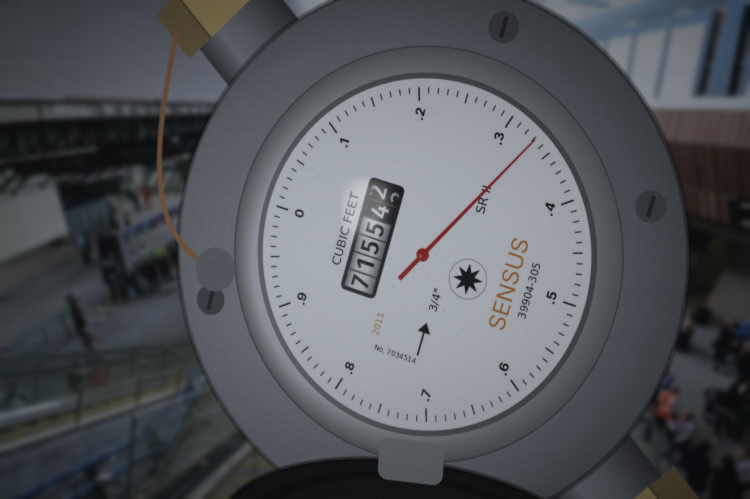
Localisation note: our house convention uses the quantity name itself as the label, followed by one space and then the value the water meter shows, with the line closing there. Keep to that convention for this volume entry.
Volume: 715542.33 ft³
